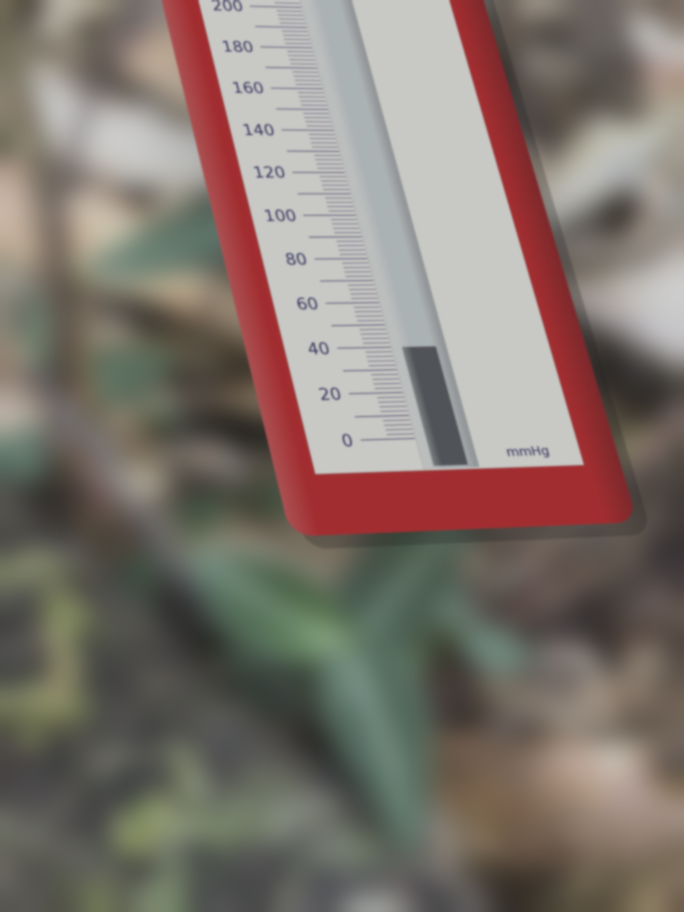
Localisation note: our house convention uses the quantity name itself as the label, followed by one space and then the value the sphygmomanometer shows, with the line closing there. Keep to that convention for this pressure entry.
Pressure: 40 mmHg
